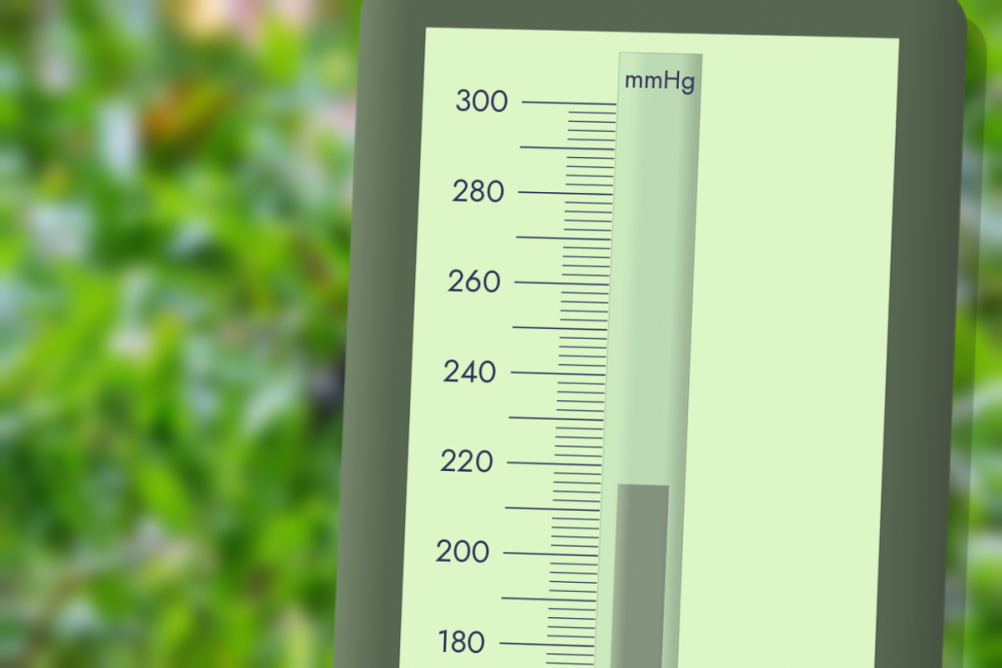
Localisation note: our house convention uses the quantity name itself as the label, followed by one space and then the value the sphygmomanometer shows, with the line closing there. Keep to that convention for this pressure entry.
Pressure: 216 mmHg
